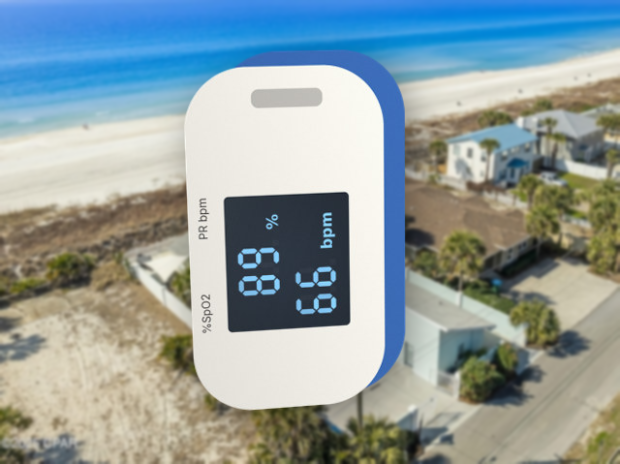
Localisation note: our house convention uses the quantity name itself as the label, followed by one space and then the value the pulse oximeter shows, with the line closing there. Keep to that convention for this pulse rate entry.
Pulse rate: 66 bpm
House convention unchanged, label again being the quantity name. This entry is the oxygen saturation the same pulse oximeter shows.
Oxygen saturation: 89 %
